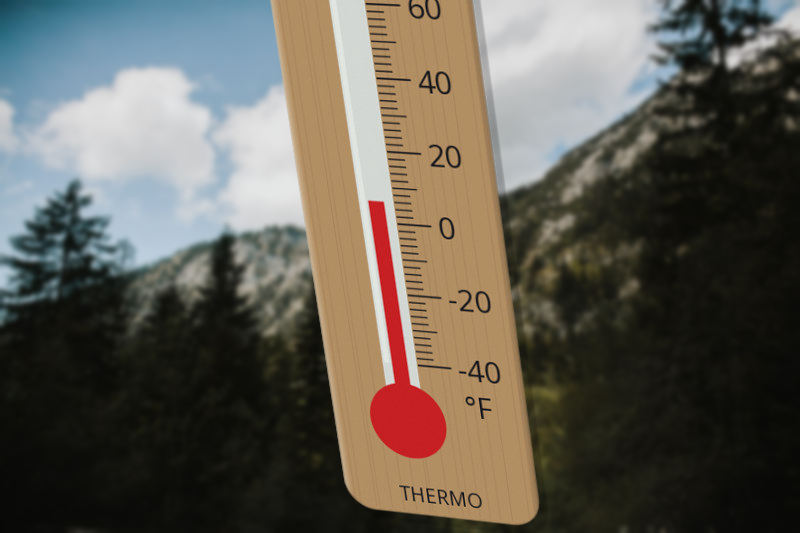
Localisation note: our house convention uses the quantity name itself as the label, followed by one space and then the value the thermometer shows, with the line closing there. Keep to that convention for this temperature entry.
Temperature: 6 °F
